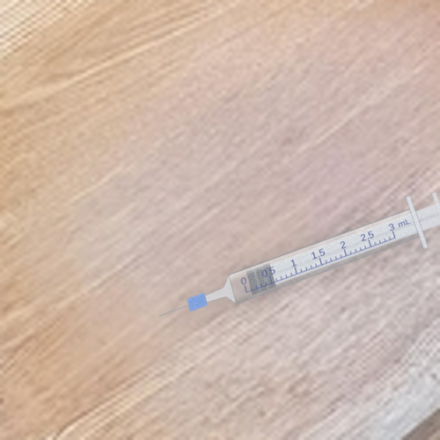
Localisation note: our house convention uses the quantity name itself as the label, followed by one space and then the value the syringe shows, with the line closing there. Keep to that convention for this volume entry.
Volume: 0.1 mL
